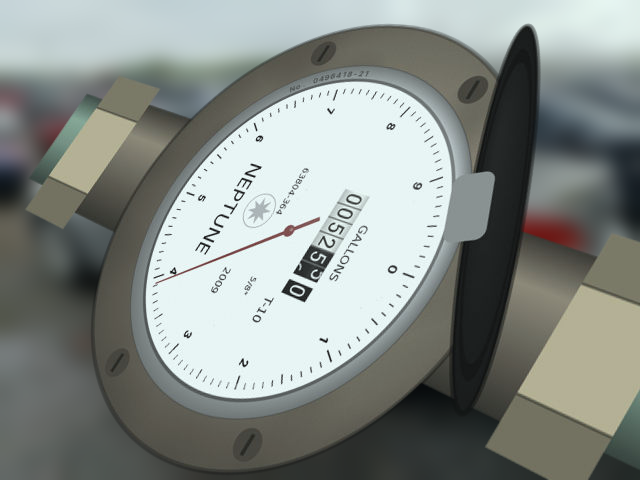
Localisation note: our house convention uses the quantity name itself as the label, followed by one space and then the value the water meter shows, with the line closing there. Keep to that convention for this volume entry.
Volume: 52553.9 gal
